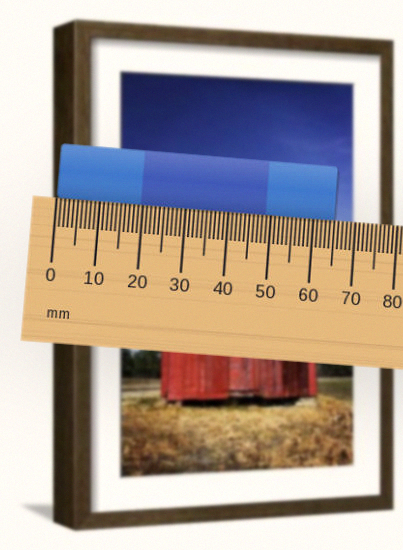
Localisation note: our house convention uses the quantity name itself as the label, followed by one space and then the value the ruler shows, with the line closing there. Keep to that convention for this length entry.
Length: 65 mm
